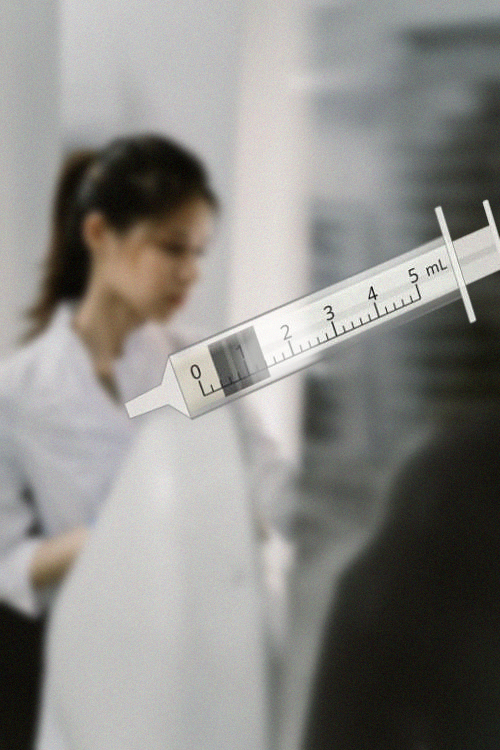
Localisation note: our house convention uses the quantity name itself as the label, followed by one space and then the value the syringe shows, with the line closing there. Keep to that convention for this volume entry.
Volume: 0.4 mL
